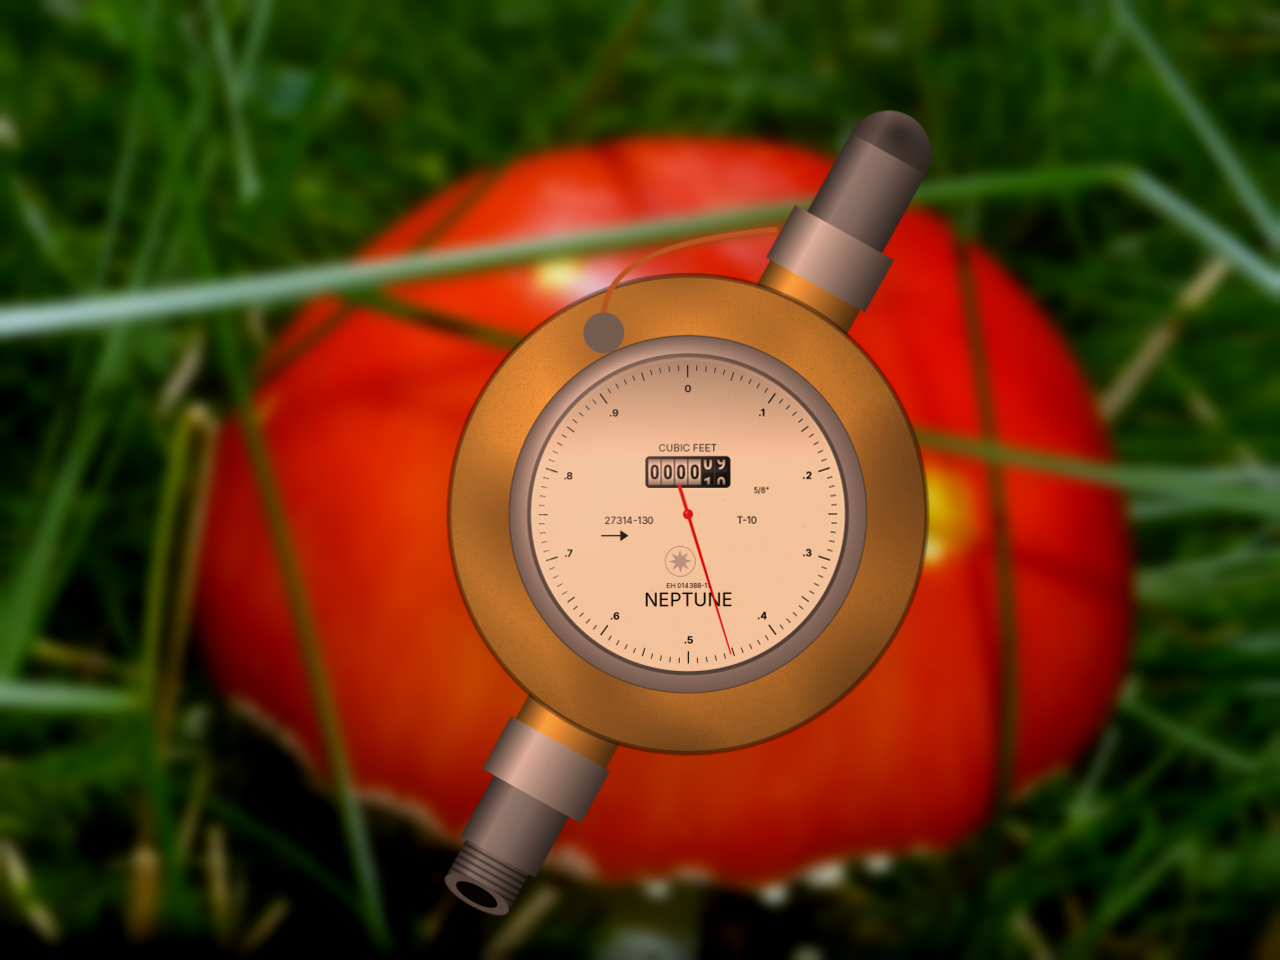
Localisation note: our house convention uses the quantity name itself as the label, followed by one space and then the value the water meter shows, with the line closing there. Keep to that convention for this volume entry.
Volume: 9.45 ft³
